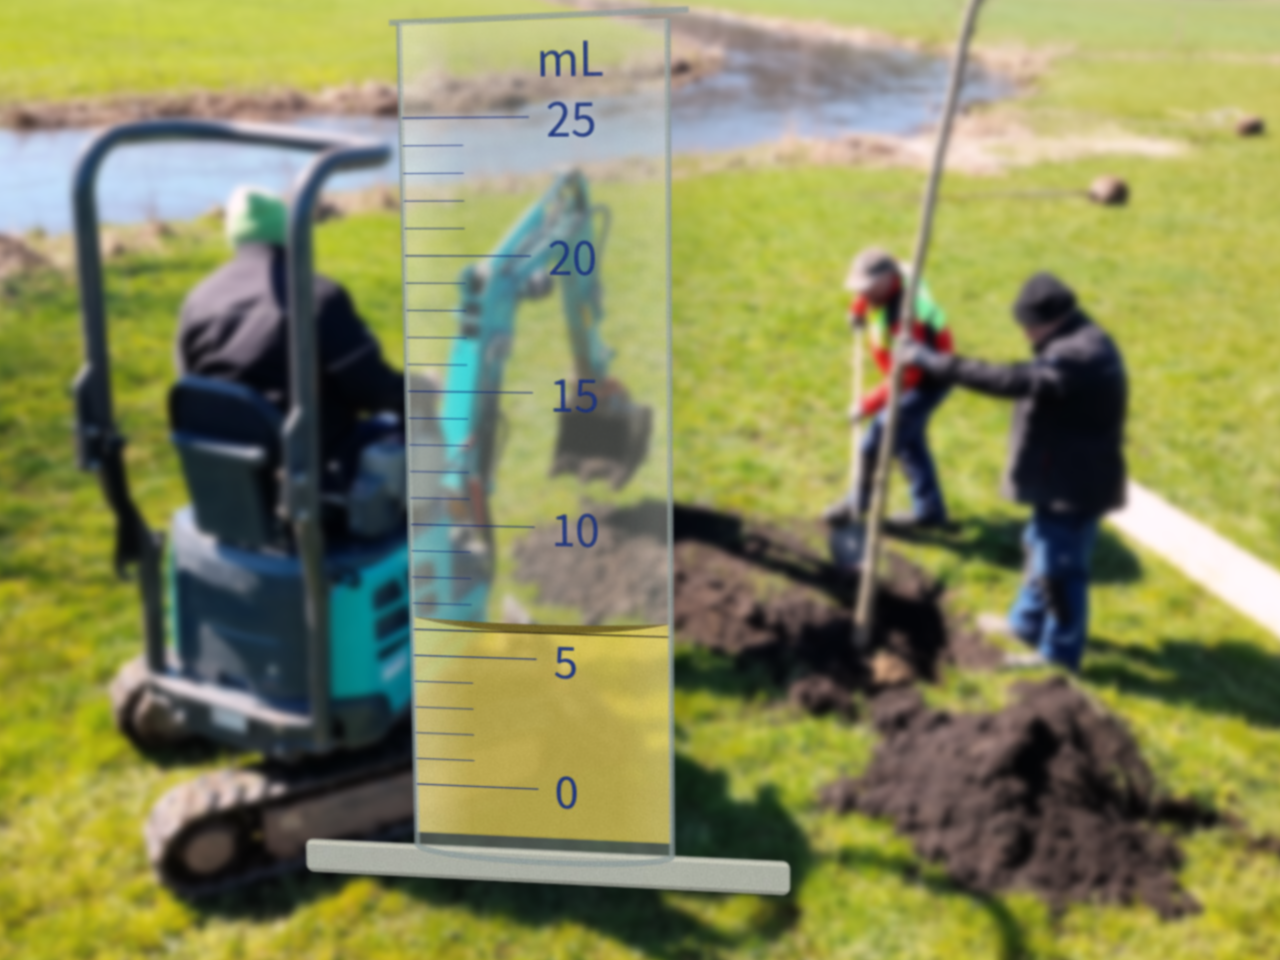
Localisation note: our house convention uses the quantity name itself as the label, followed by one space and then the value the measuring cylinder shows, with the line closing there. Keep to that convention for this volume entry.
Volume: 6 mL
